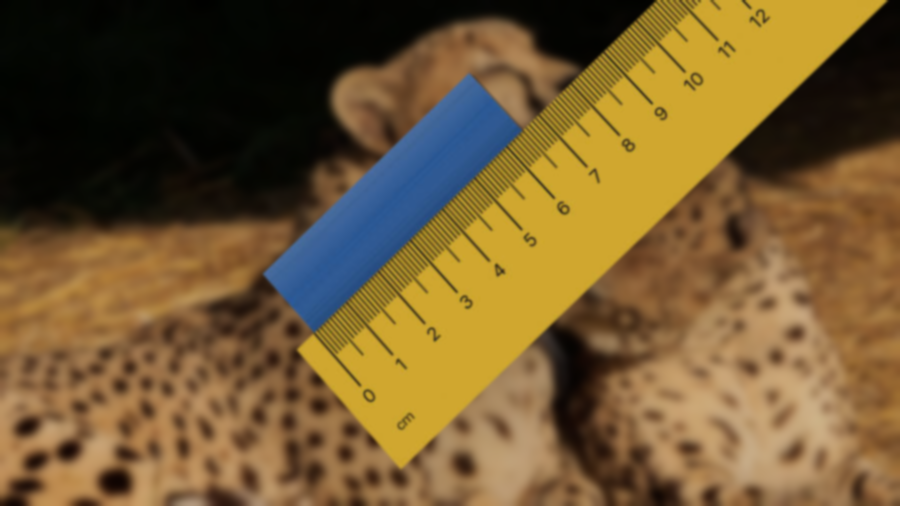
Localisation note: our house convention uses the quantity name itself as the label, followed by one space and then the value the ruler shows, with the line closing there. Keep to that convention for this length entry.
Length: 6.5 cm
